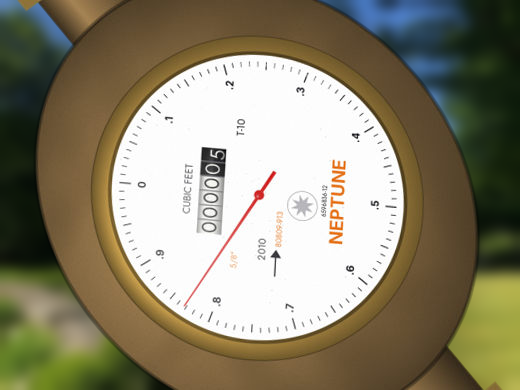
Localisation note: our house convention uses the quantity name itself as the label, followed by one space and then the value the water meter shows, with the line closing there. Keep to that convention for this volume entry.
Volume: 4.83 ft³
